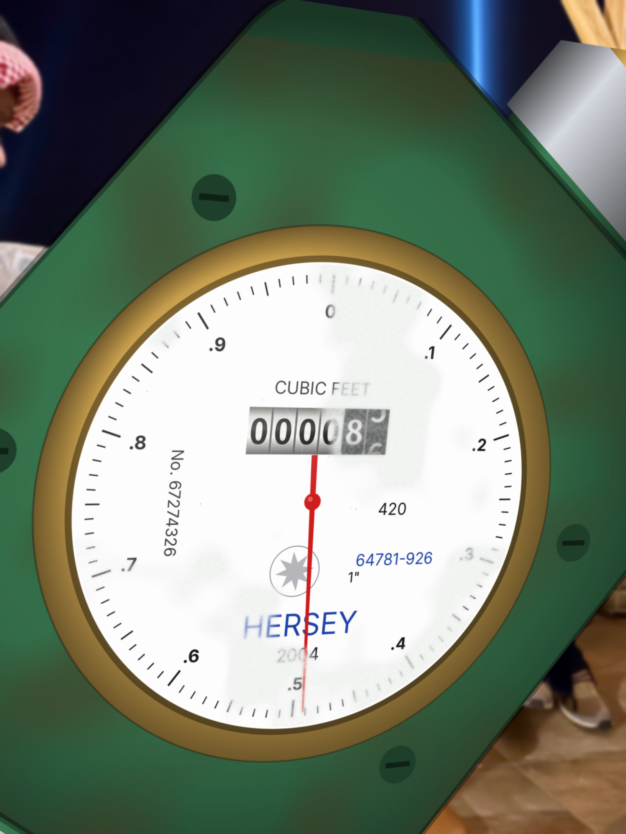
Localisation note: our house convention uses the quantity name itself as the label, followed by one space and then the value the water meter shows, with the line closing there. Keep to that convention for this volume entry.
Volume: 85.49 ft³
